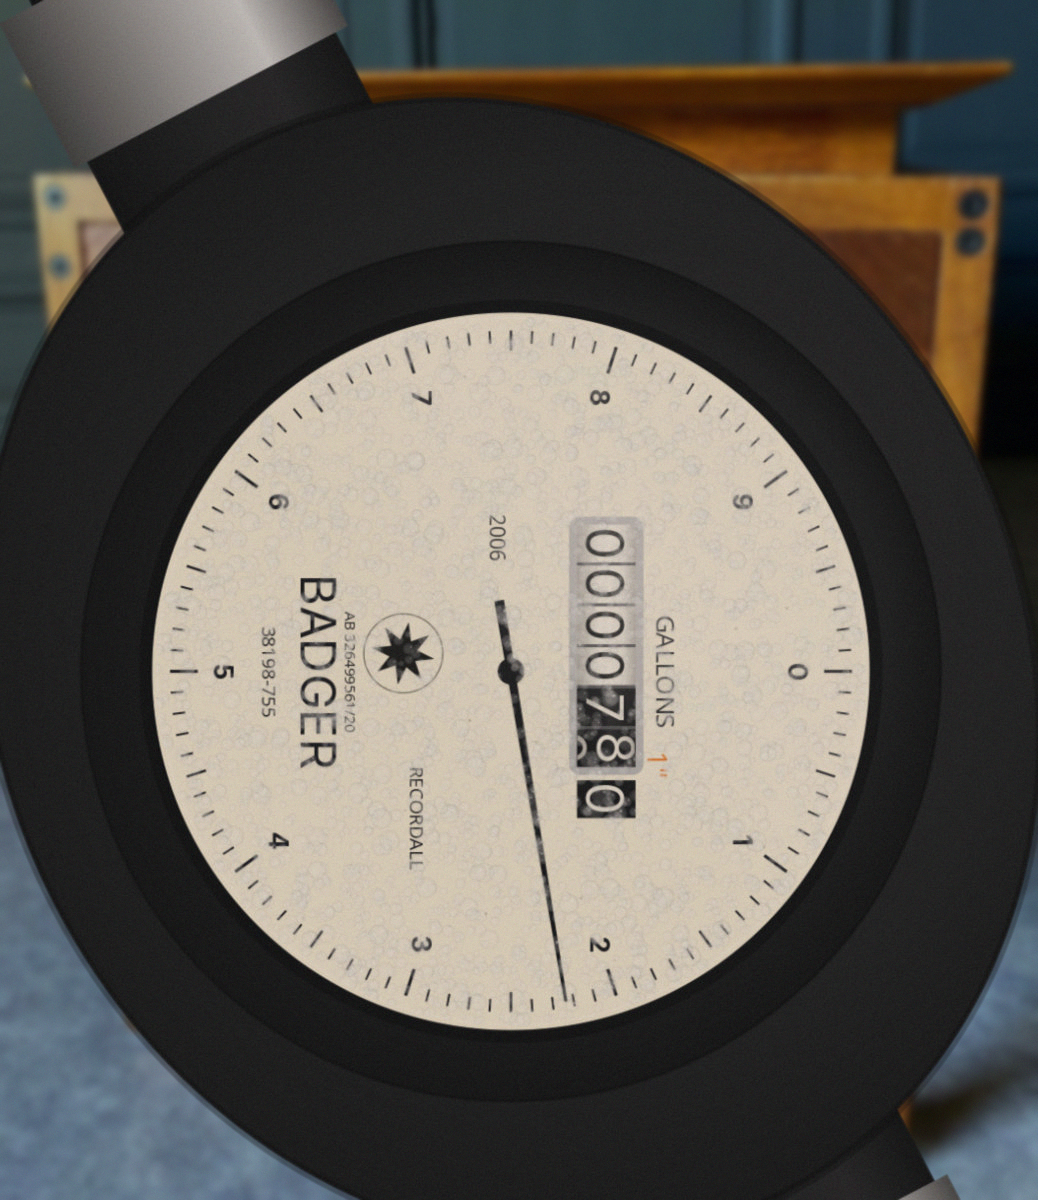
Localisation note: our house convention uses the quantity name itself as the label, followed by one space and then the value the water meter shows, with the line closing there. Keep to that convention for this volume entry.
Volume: 782.2 gal
